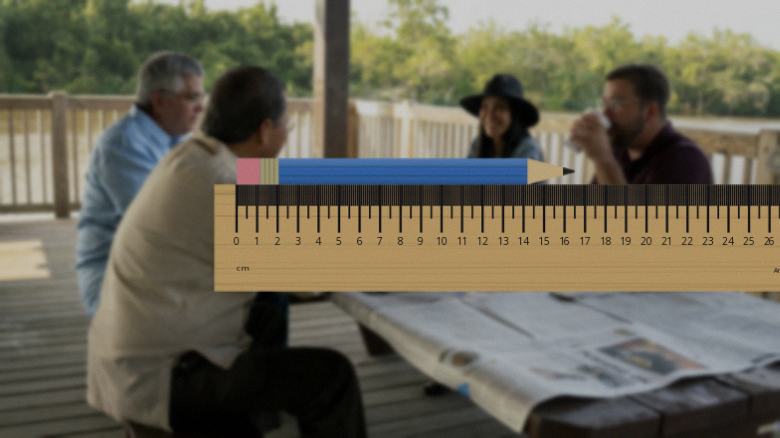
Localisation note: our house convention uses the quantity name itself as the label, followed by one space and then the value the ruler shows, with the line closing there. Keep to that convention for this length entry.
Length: 16.5 cm
